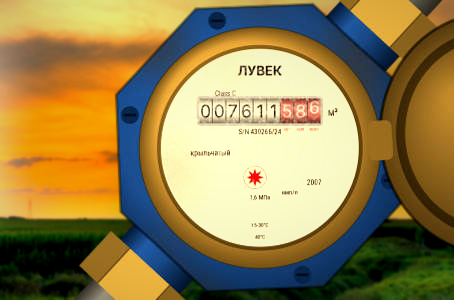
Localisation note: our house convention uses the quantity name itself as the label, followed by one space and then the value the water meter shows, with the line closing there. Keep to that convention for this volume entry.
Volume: 7611.586 m³
